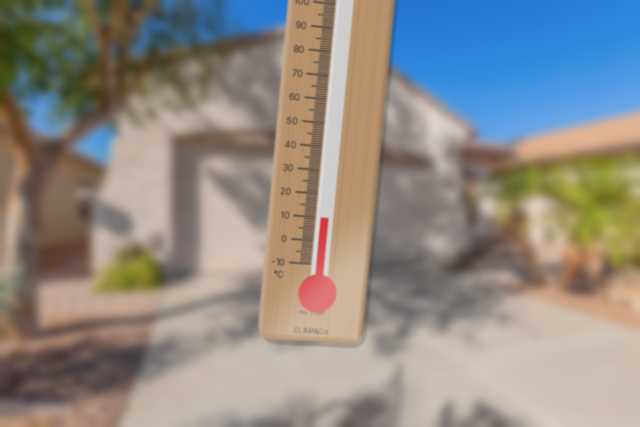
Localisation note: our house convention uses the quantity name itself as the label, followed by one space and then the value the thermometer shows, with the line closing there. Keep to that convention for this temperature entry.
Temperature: 10 °C
